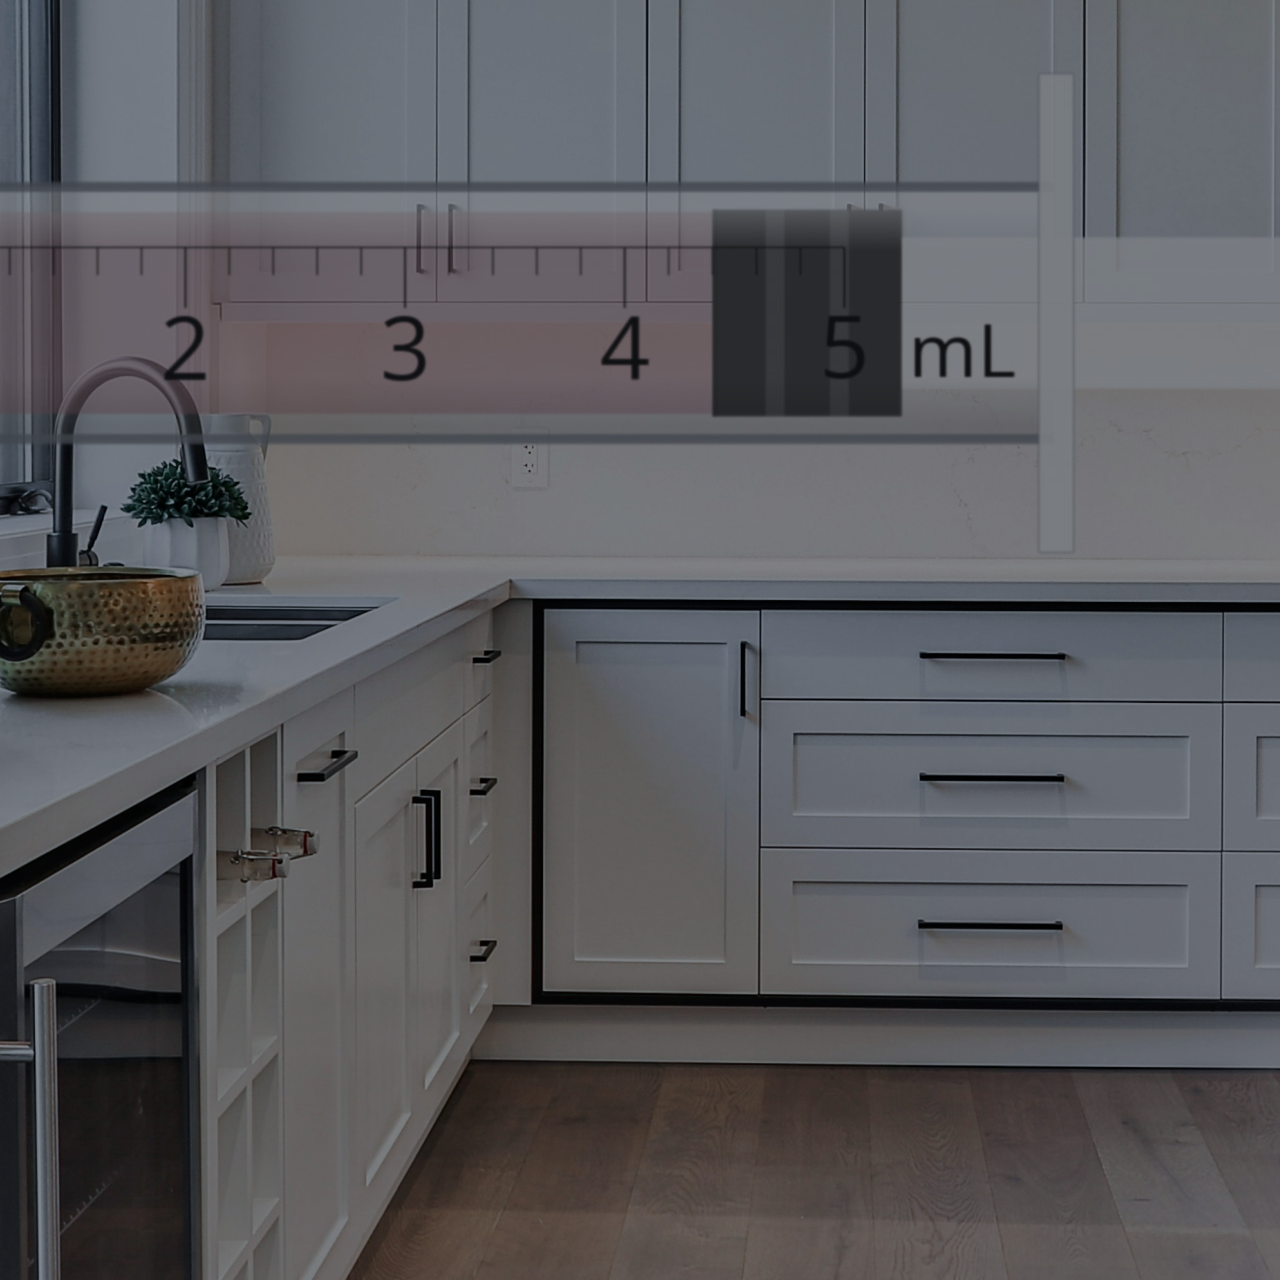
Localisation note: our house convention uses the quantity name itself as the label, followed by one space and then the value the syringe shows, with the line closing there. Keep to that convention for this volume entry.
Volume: 4.4 mL
